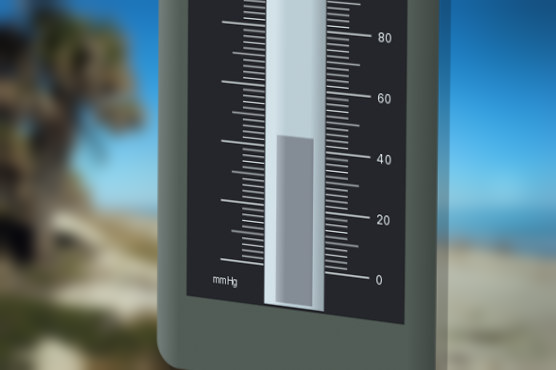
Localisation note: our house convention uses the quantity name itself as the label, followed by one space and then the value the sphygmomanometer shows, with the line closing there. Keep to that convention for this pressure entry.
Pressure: 44 mmHg
